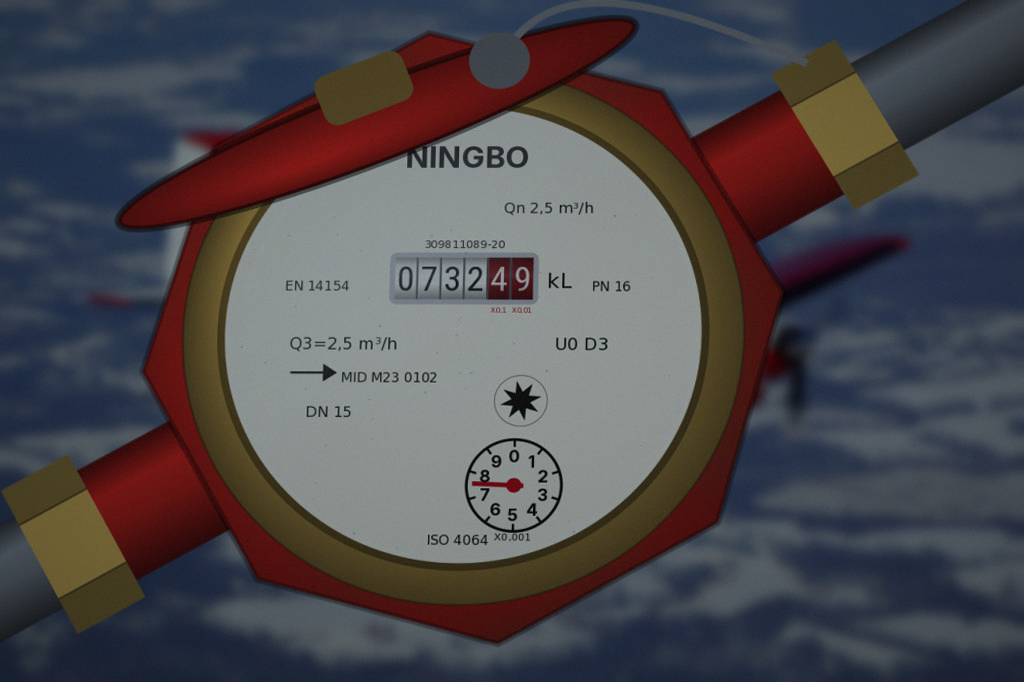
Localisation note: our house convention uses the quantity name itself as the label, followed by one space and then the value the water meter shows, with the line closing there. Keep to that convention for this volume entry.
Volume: 732.497 kL
